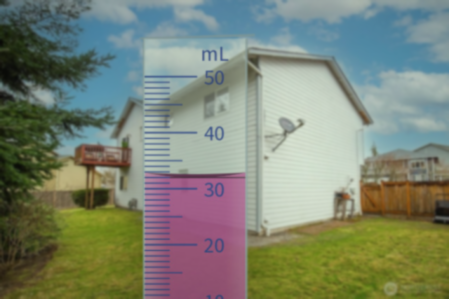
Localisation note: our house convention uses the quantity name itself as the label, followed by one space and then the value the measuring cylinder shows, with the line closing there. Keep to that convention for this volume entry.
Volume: 32 mL
